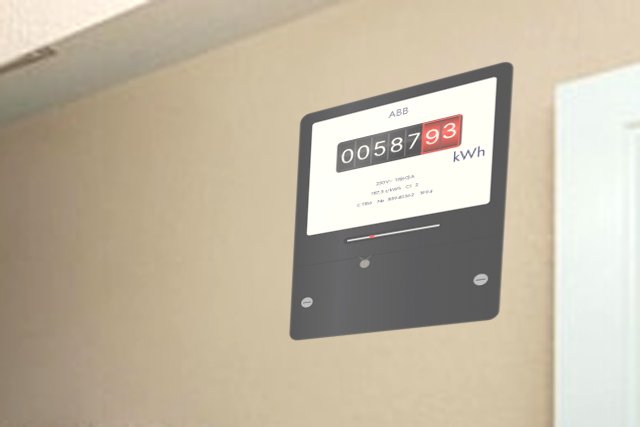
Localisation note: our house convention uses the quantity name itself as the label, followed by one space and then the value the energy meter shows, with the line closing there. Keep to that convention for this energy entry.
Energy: 587.93 kWh
